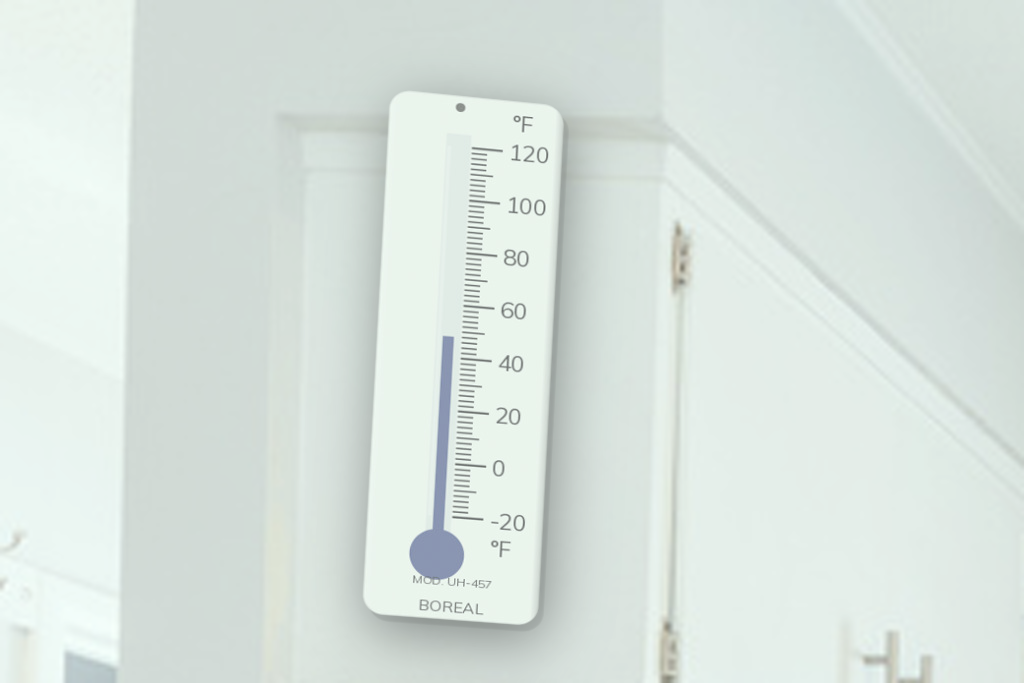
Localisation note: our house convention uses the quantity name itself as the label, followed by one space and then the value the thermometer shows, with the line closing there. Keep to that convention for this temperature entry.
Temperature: 48 °F
